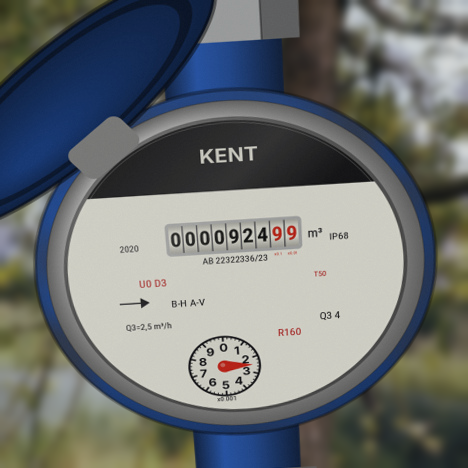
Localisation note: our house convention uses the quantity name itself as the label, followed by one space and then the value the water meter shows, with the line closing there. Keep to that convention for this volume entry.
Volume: 924.992 m³
